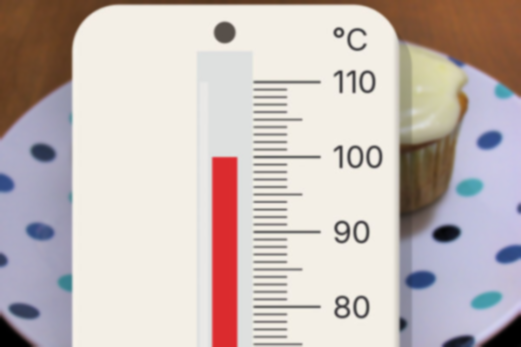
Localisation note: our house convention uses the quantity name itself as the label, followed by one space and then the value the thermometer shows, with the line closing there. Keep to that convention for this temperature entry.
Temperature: 100 °C
